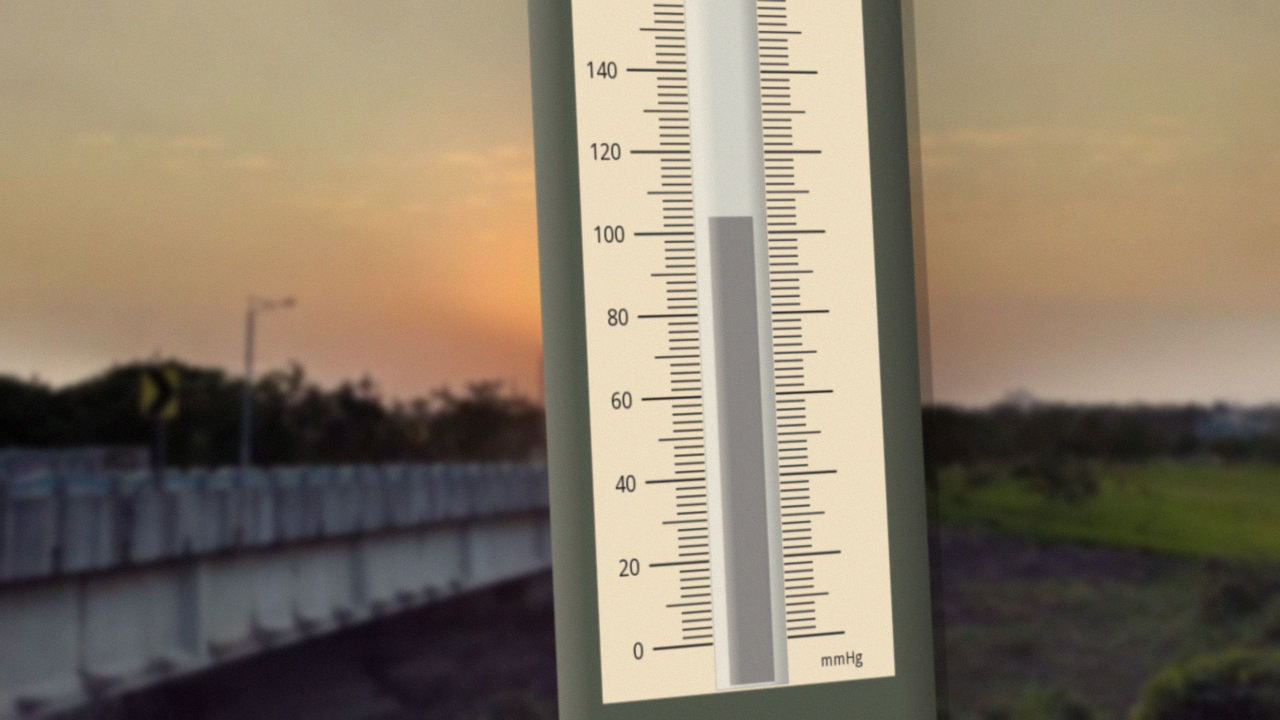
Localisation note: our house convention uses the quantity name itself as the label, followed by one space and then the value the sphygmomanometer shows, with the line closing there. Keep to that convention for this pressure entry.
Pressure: 104 mmHg
